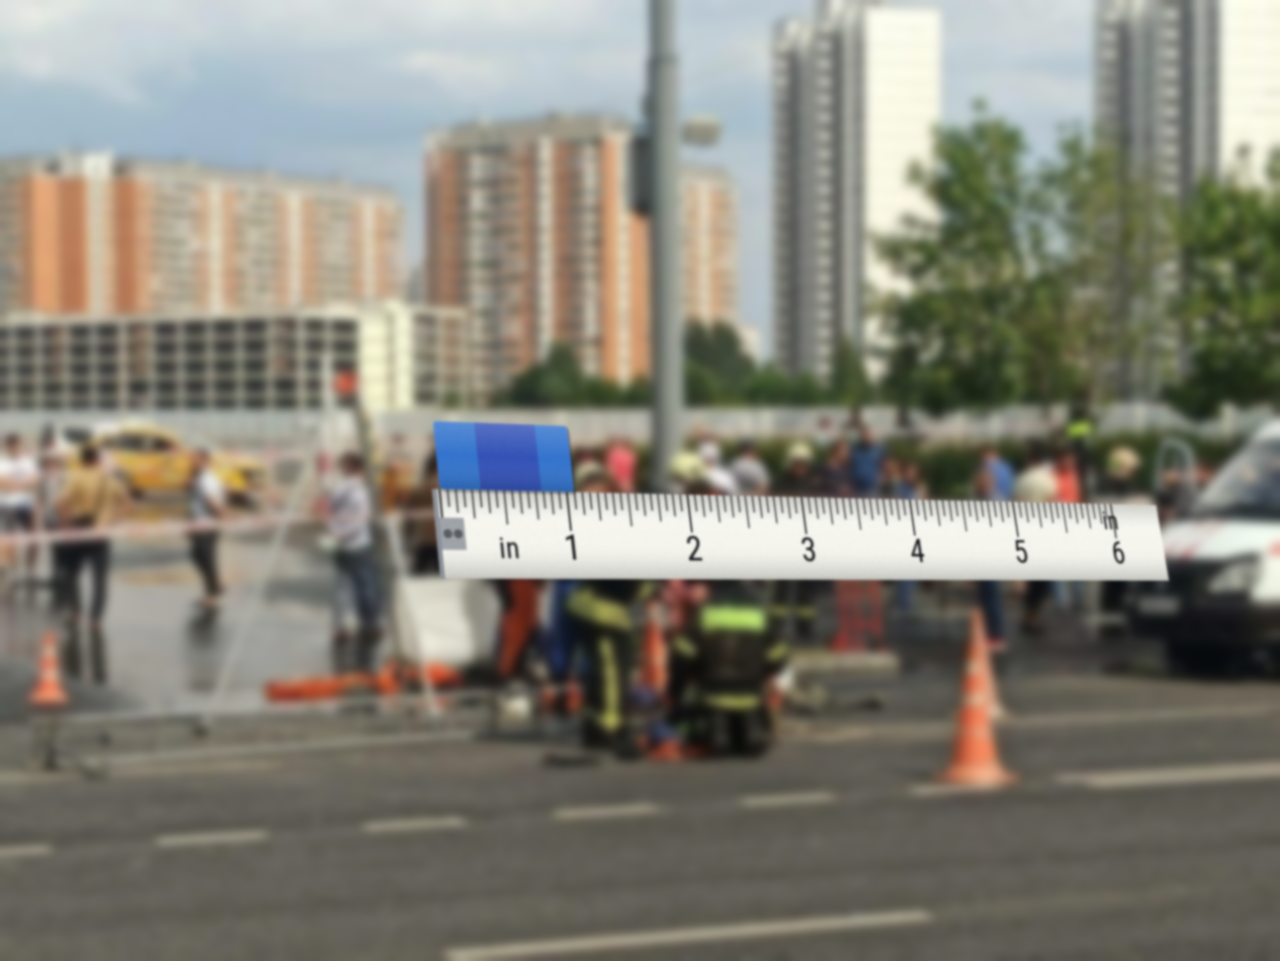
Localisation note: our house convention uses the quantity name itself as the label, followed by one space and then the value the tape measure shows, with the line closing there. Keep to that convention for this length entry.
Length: 1.0625 in
